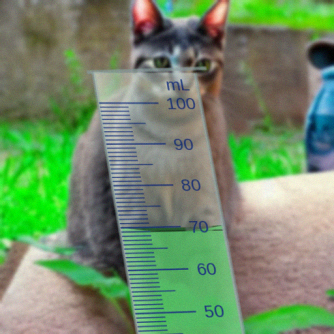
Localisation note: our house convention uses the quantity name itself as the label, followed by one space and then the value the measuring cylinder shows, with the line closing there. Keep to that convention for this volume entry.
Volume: 69 mL
